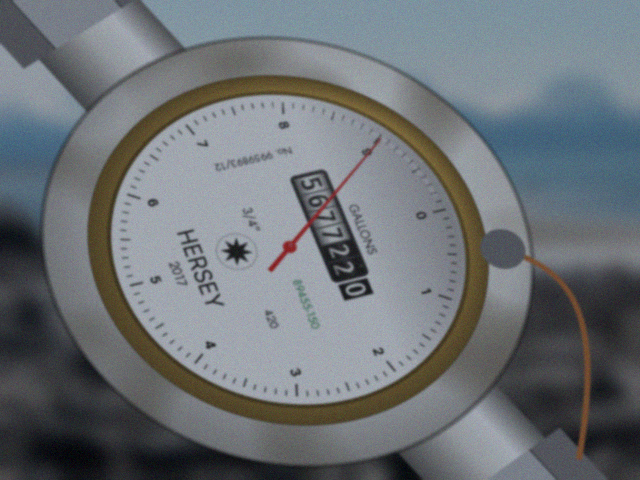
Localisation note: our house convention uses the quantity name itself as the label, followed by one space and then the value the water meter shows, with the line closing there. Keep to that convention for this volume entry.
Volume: 5677219.0 gal
